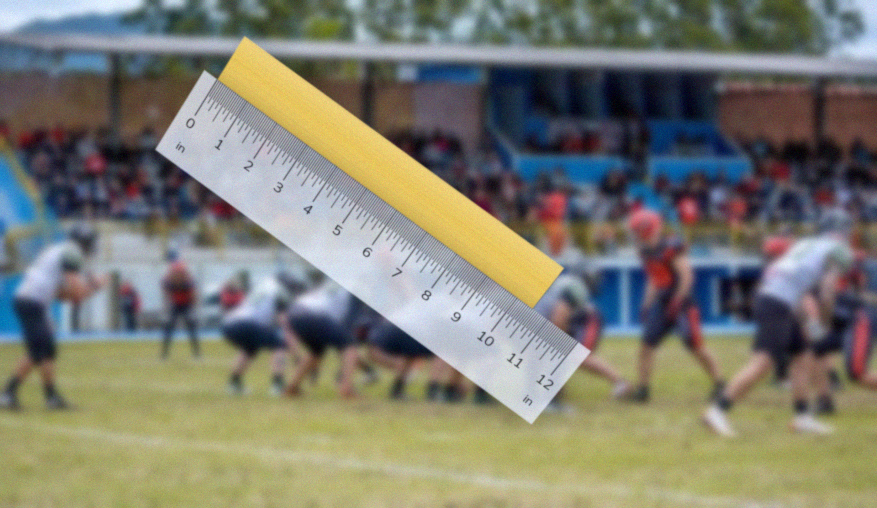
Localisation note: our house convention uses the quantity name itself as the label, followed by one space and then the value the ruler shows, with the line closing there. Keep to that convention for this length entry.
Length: 10.5 in
